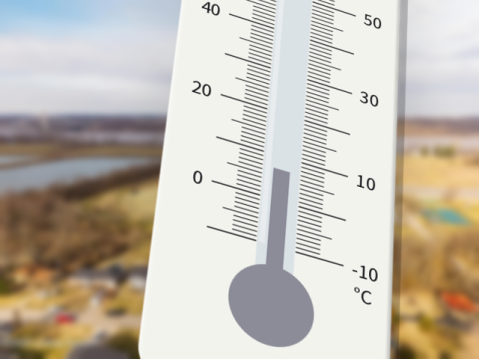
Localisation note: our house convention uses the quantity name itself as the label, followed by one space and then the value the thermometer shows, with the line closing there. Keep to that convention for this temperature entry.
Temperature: 7 °C
